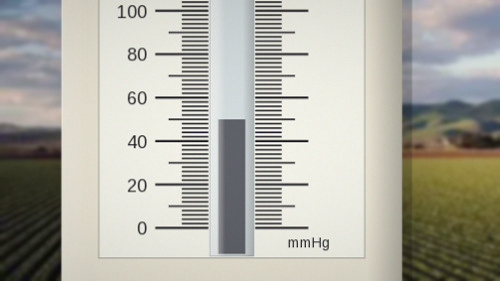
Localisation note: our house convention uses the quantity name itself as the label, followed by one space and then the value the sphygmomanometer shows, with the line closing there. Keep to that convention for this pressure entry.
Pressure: 50 mmHg
